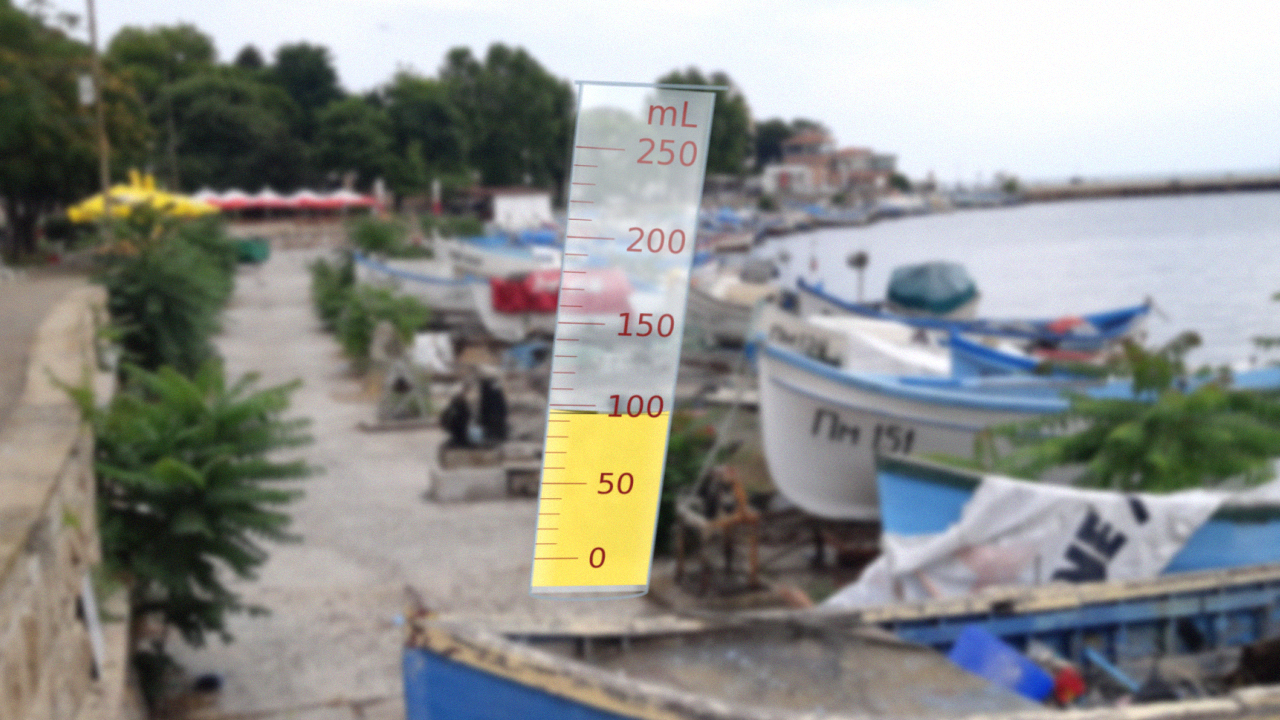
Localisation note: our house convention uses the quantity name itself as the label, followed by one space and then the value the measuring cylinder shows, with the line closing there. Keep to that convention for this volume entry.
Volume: 95 mL
